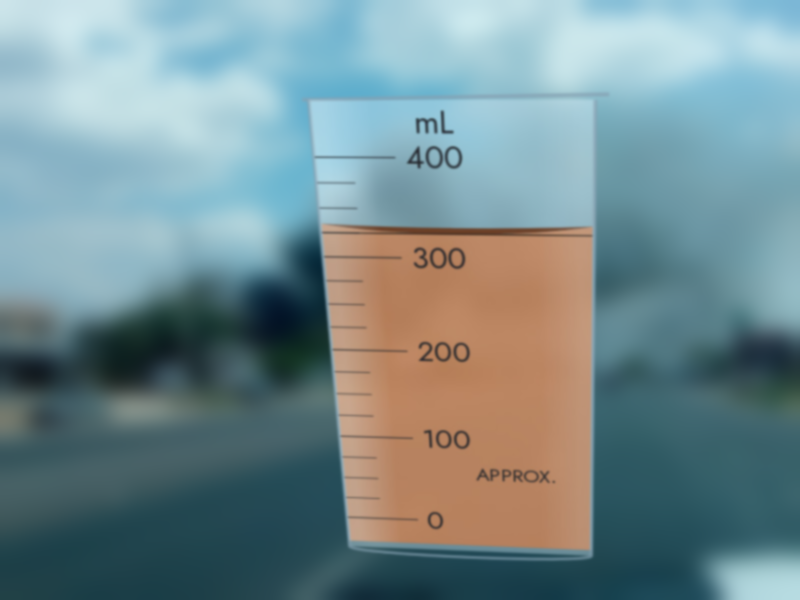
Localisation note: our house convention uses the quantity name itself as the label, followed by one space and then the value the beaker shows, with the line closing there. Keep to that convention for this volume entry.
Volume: 325 mL
